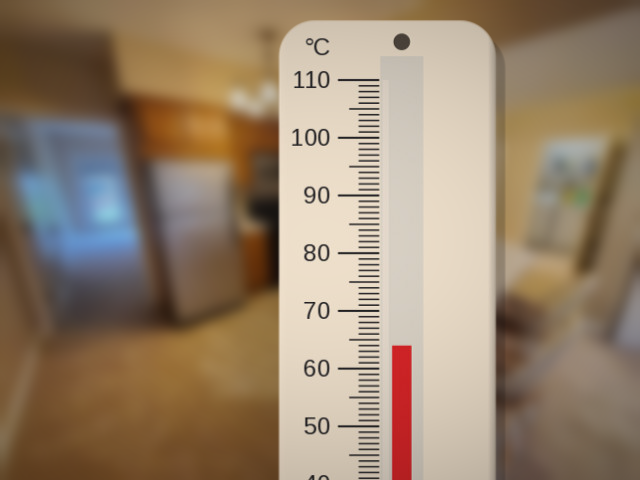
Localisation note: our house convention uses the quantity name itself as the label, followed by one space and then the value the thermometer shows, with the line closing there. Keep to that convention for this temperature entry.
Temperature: 64 °C
